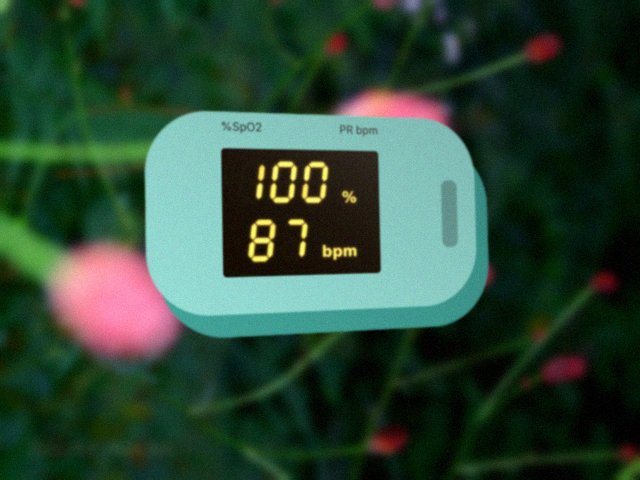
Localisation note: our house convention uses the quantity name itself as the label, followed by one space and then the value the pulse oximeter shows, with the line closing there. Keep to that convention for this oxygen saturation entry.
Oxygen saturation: 100 %
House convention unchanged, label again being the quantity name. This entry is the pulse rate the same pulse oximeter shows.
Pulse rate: 87 bpm
